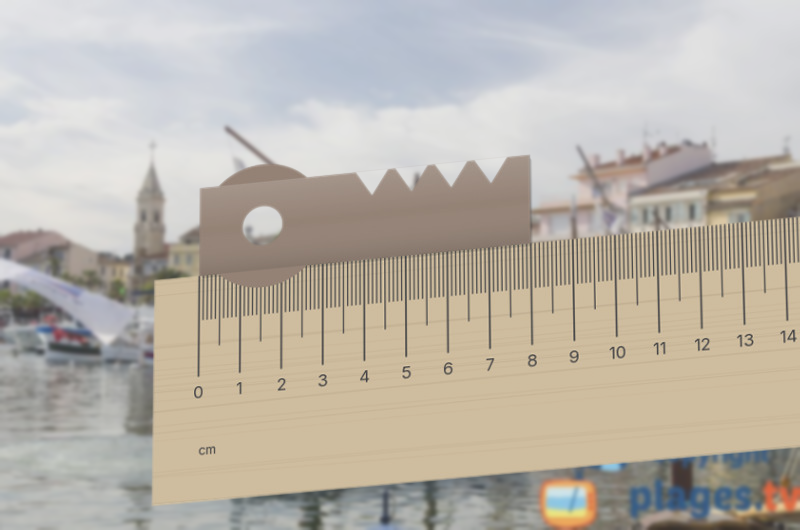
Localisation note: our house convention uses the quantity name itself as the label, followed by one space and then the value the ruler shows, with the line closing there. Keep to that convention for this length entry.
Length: 8 cm
